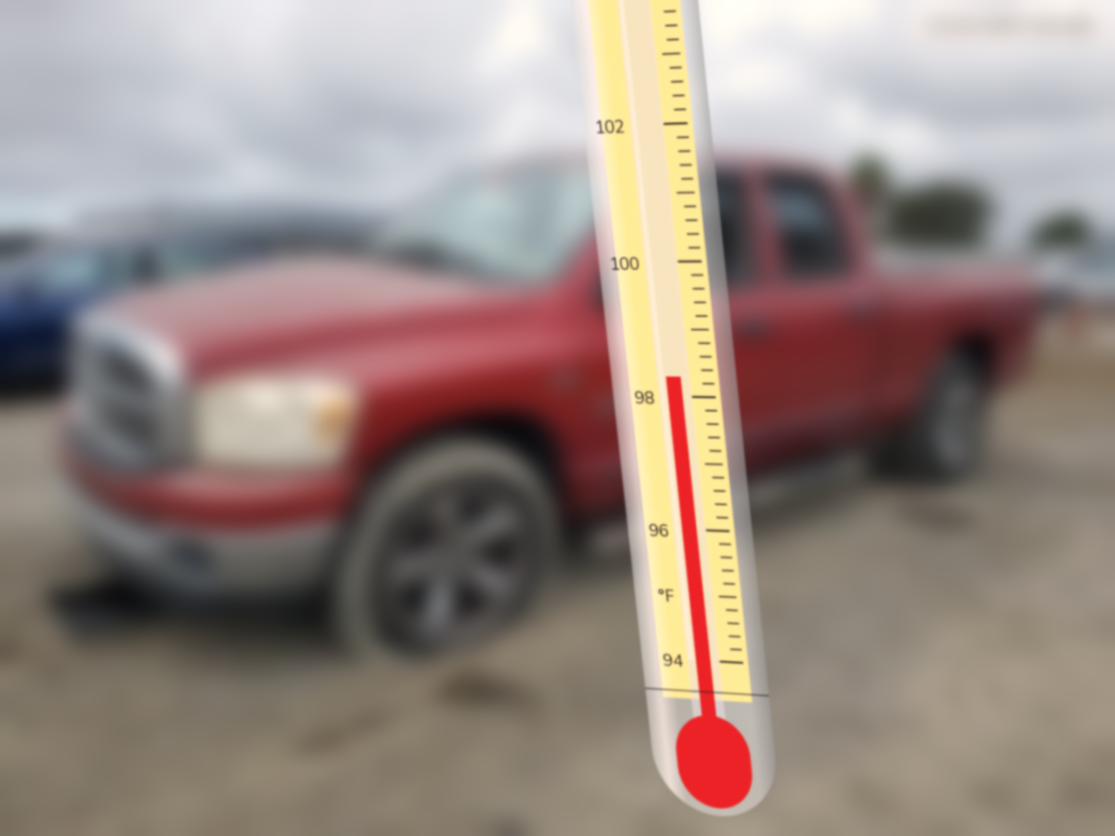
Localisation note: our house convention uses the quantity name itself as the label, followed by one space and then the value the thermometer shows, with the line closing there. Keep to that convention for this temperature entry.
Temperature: 98.3 °F
